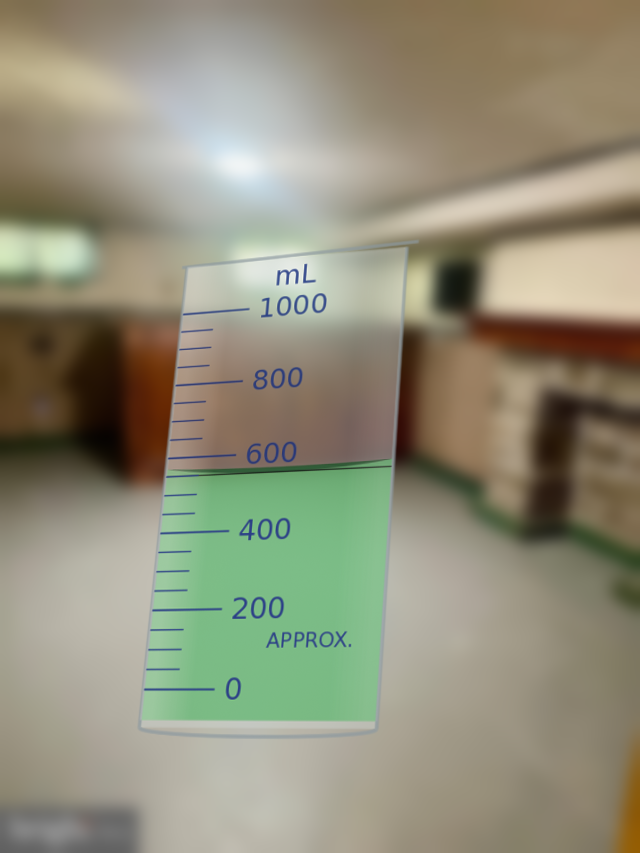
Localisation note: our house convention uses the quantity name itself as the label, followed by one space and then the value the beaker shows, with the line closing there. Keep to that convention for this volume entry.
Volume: 550 mL
